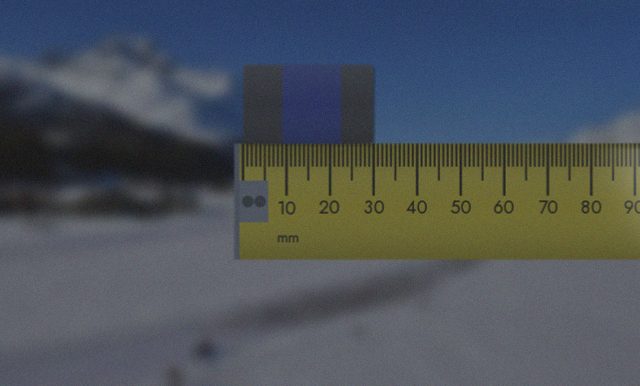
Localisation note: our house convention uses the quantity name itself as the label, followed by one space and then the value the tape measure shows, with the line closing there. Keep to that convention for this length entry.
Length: 30 mm
